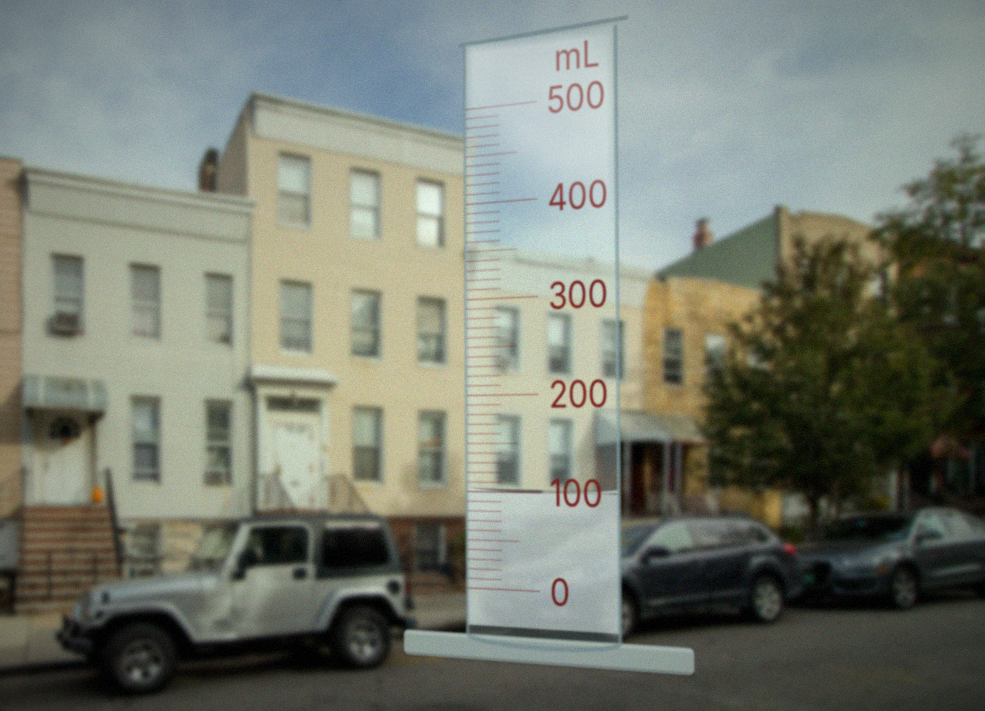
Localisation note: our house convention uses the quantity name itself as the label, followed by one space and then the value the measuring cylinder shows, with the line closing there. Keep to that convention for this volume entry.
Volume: 100 mL
